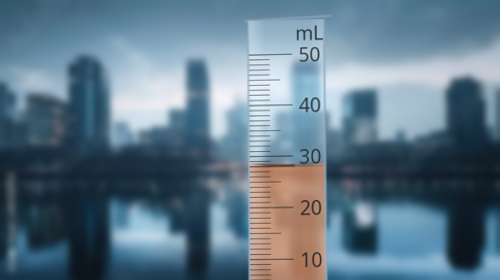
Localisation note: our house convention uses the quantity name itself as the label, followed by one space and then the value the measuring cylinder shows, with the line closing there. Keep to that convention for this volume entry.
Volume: 28 mL
